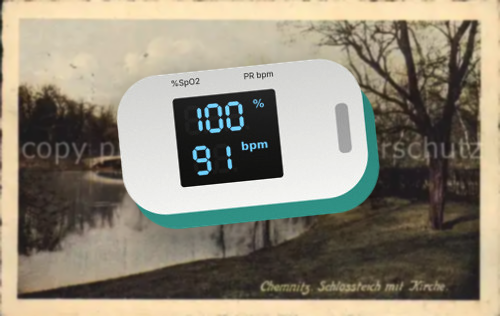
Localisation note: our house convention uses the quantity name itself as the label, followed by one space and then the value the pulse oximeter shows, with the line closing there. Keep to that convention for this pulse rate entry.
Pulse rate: 91 bpm
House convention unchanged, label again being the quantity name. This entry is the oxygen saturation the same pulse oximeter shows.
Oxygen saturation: 100 %
